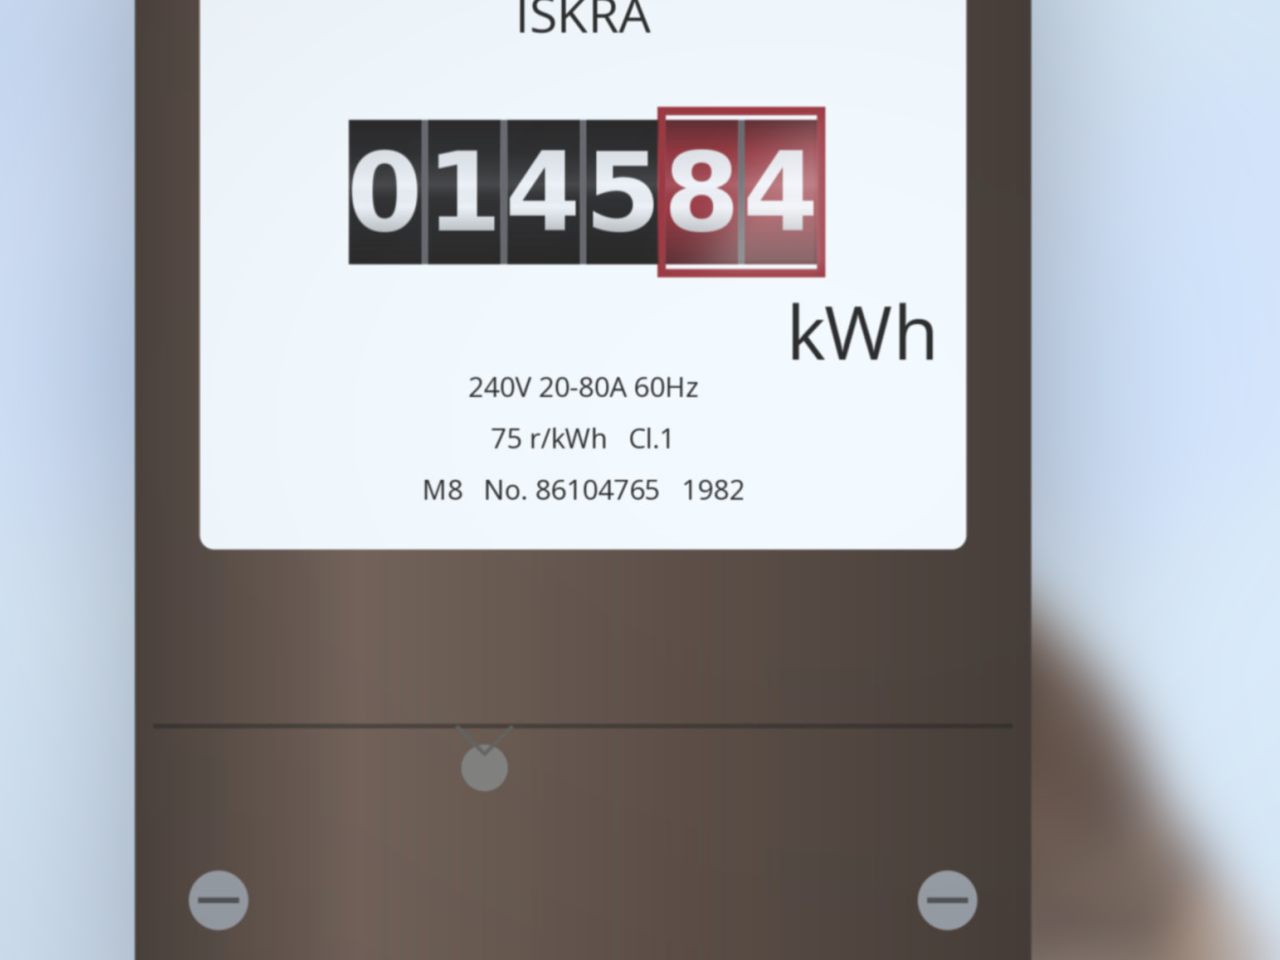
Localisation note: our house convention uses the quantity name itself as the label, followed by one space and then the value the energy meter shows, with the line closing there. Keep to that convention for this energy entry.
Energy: 145.84 kWh
